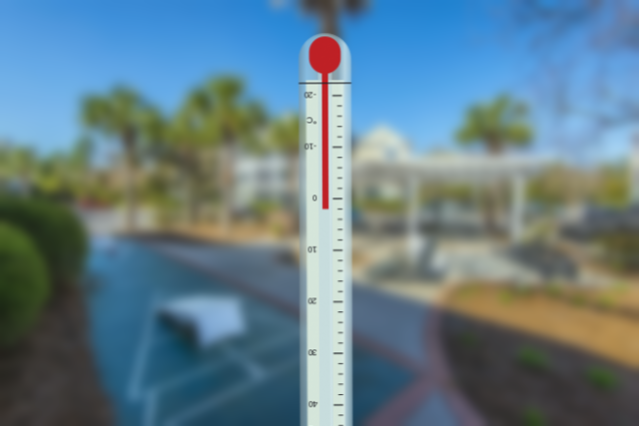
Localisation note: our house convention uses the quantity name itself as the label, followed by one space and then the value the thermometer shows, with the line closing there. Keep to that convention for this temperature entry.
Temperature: 2 °C
